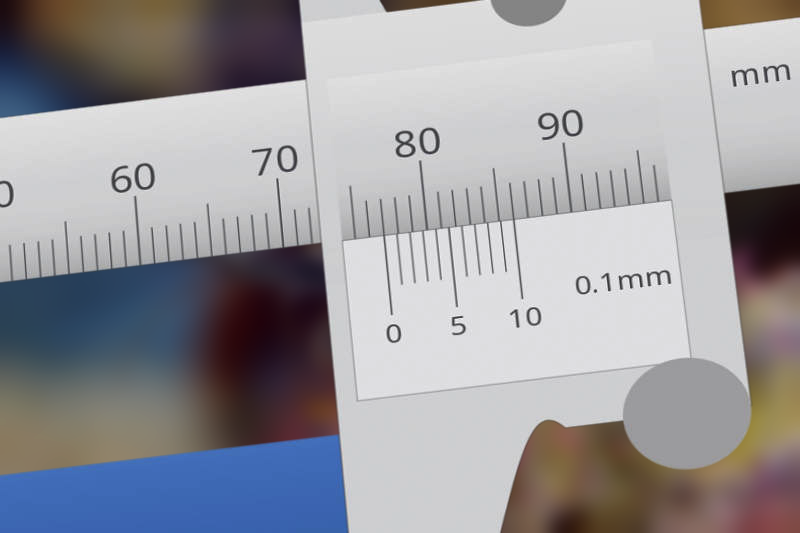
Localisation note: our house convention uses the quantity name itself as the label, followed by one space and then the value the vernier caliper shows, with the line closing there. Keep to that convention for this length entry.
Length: 77.0 mm
